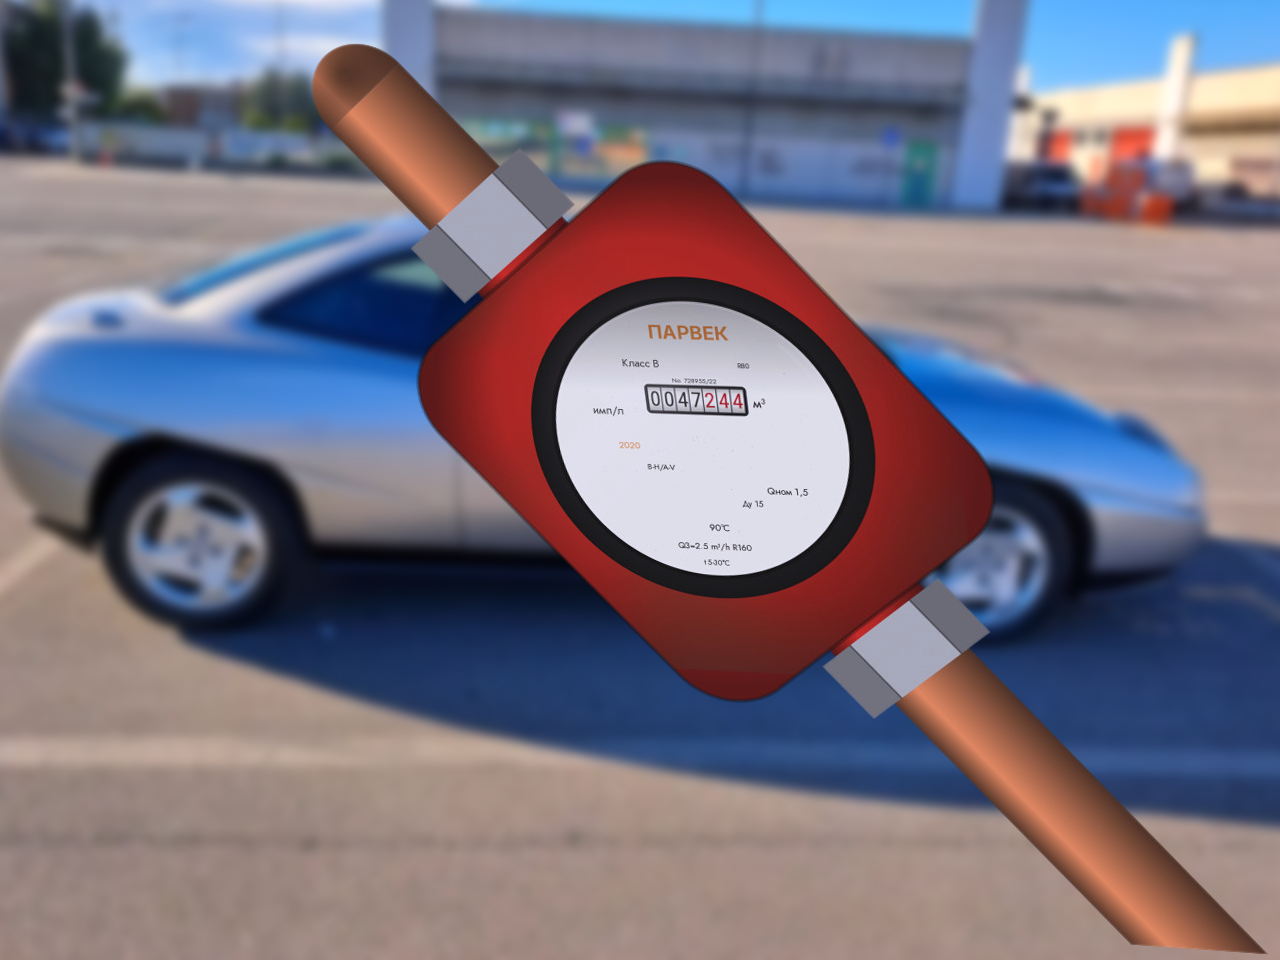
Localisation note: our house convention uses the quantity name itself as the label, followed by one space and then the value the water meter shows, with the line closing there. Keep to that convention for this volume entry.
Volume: 47.244 m³
